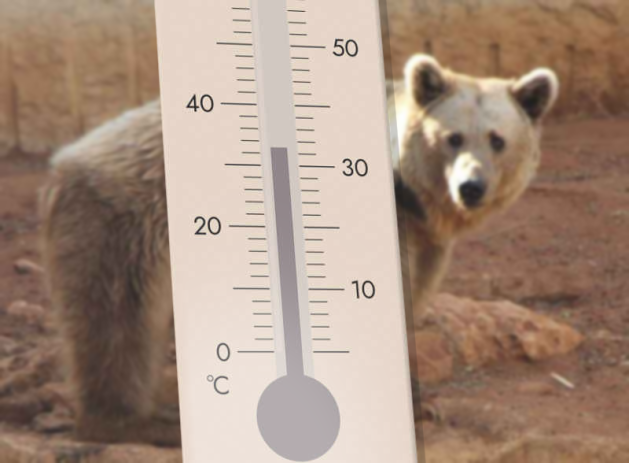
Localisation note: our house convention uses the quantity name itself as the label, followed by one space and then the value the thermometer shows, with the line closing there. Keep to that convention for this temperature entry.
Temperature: 33 °C
